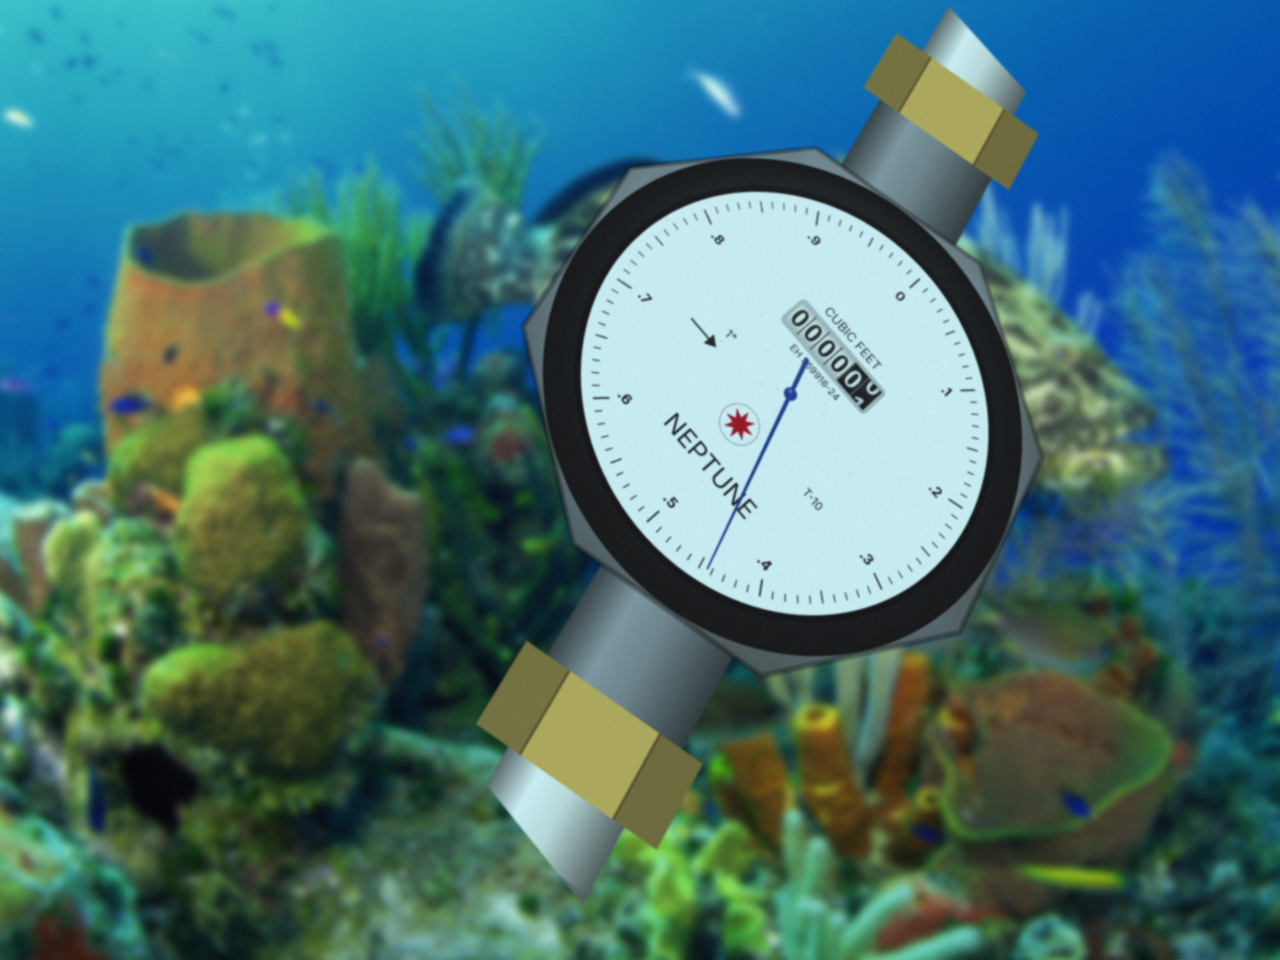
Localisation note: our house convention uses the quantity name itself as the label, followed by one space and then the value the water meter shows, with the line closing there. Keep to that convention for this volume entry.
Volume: 0.44 ft³
